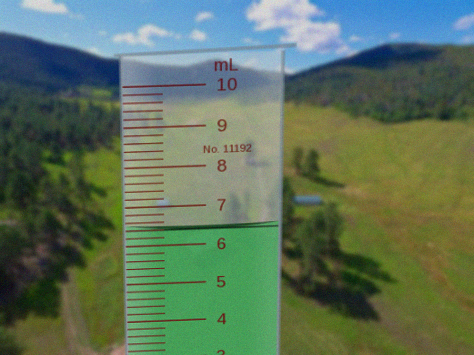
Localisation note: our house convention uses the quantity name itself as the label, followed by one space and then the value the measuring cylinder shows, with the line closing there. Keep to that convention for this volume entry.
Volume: 6.4 mL
